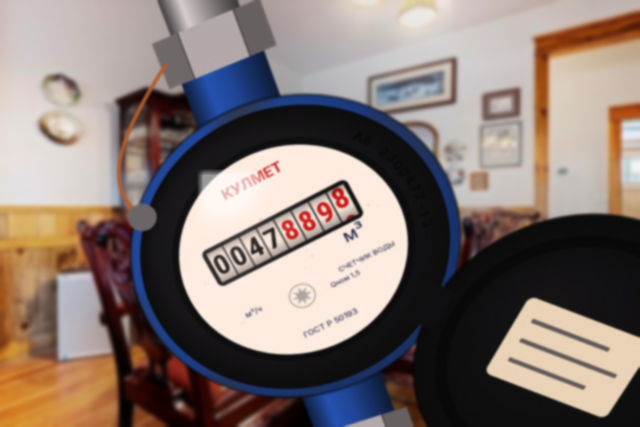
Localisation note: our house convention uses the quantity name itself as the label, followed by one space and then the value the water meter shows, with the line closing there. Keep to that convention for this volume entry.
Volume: 47.8898 m³
